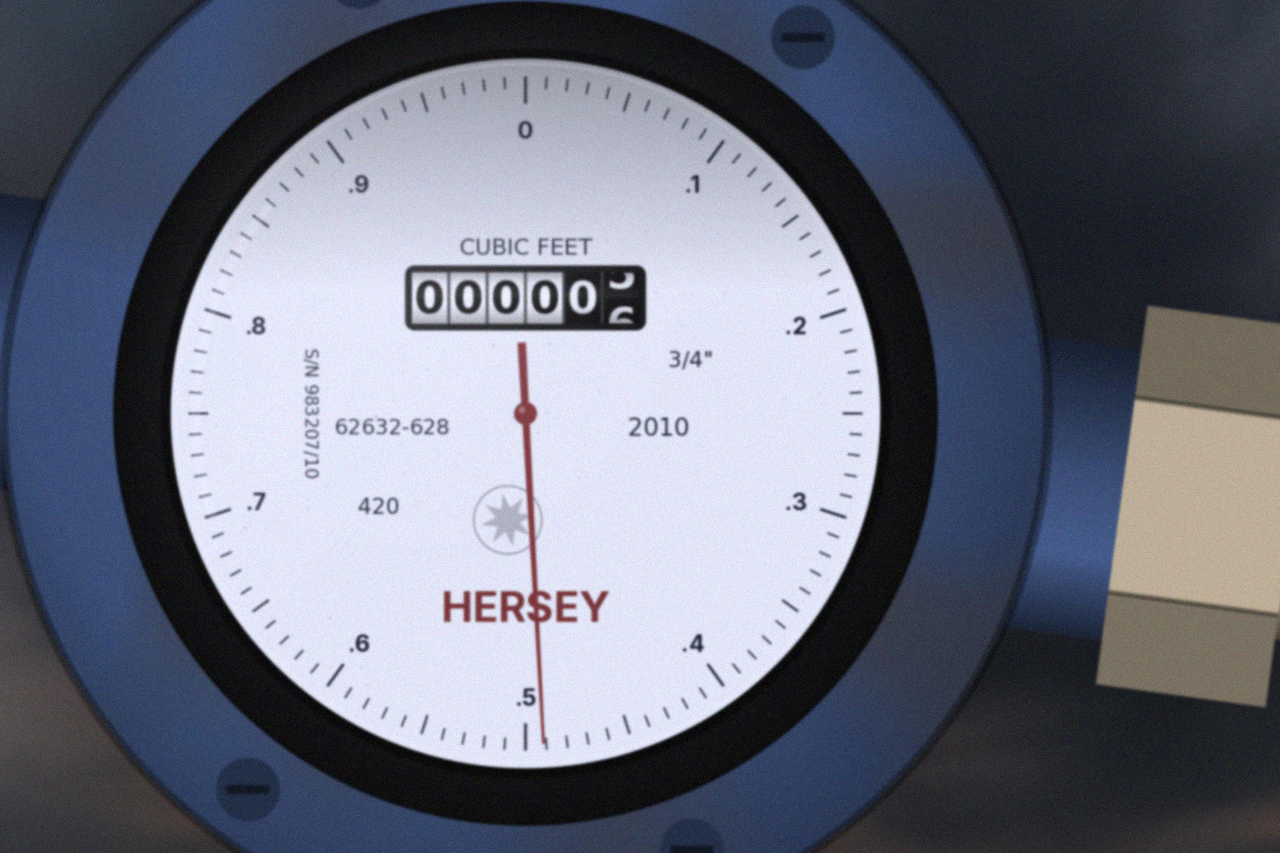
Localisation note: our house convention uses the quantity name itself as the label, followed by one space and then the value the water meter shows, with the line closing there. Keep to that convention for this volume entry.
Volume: 5.49 ft³
